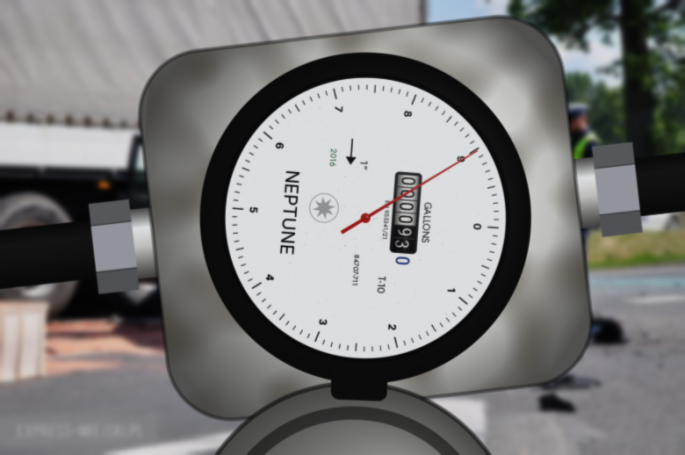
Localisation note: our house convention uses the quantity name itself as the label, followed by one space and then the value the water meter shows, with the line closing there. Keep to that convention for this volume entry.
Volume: 929.0 gal
